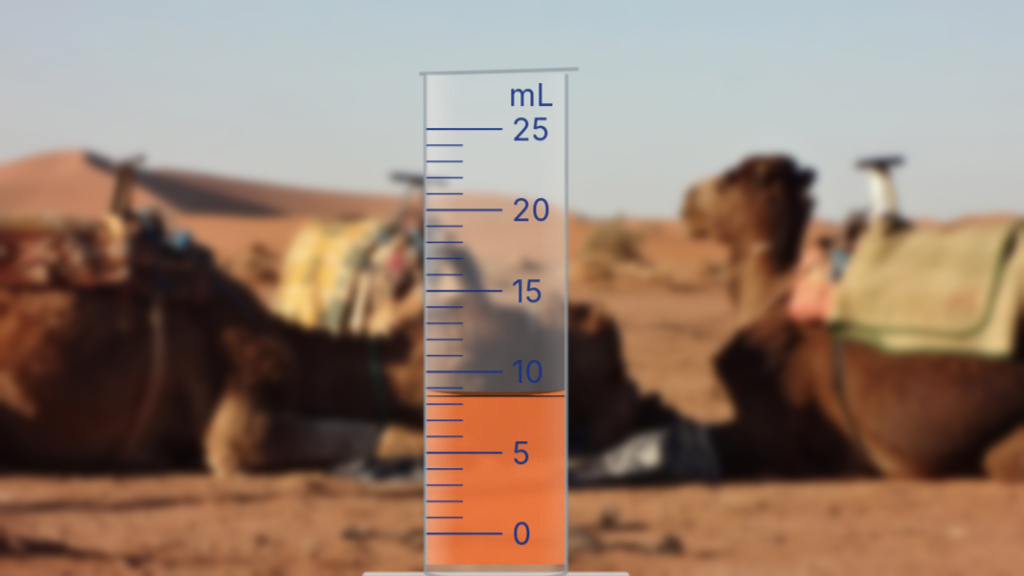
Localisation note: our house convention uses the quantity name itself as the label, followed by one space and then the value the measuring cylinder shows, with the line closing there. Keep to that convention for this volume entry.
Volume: 8.5 mL
